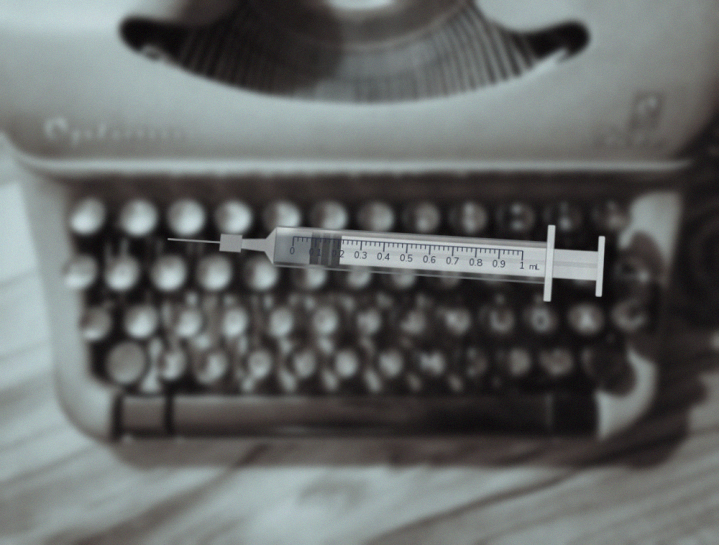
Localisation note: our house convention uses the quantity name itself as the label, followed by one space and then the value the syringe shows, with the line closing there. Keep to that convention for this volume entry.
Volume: 0.08 mL
